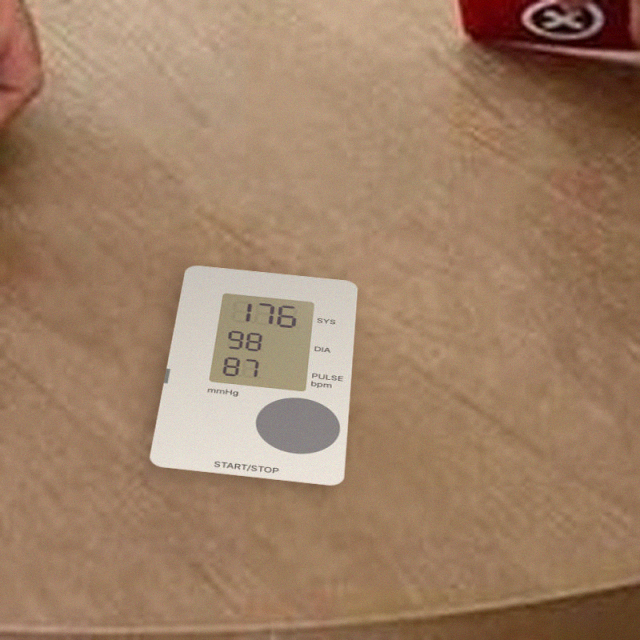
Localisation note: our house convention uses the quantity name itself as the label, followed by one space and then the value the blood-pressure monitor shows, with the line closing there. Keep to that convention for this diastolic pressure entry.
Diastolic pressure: 98 mmHg
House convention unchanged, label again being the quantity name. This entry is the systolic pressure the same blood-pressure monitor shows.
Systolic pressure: 176 mmHg
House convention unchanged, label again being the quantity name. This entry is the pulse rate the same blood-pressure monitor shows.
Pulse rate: 87 bpm
